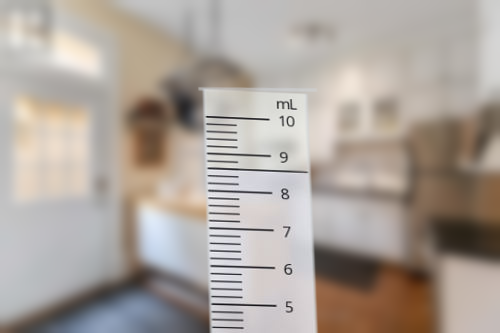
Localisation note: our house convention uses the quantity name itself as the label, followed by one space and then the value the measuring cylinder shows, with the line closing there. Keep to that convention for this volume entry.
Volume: 8.6 mL
